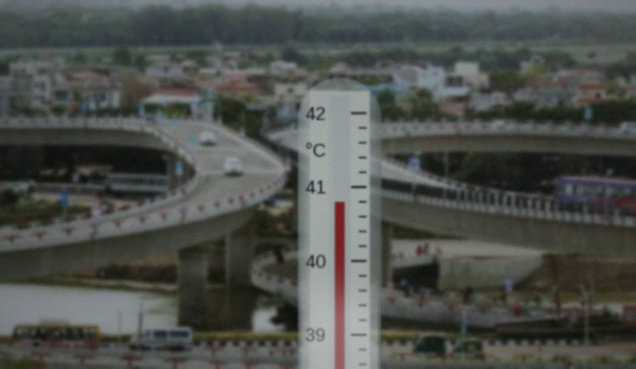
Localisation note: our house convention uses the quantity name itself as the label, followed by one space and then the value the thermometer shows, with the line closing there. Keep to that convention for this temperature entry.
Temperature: 40.8 °C
